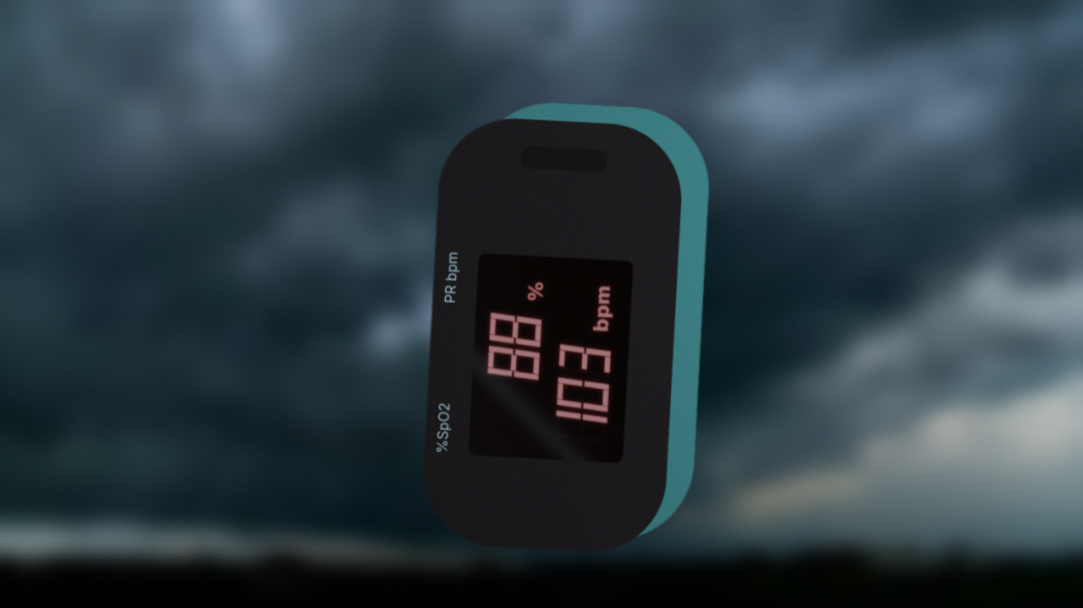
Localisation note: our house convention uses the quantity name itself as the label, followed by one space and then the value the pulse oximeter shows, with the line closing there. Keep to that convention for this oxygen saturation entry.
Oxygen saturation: 88 %
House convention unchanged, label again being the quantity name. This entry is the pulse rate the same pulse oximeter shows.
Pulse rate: 103 bpm
